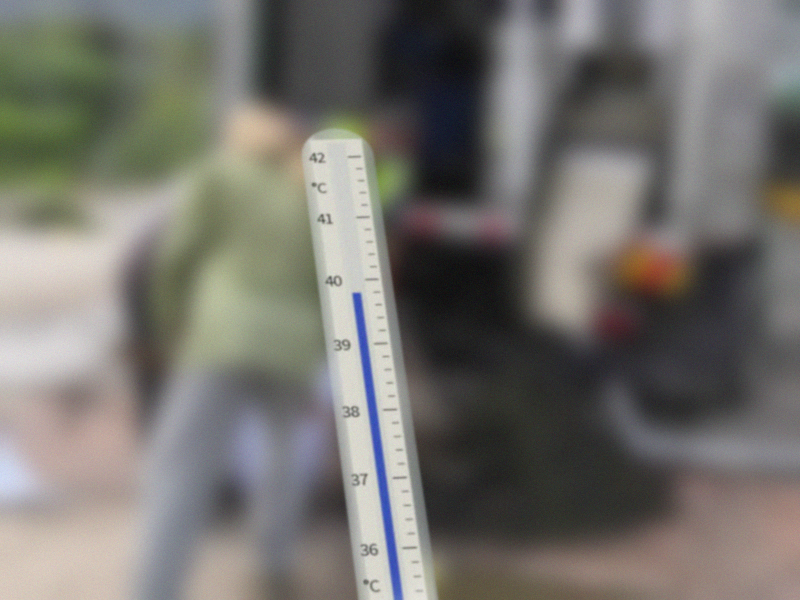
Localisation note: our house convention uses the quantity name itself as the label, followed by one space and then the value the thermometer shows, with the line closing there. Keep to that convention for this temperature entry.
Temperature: 39.8 °C
